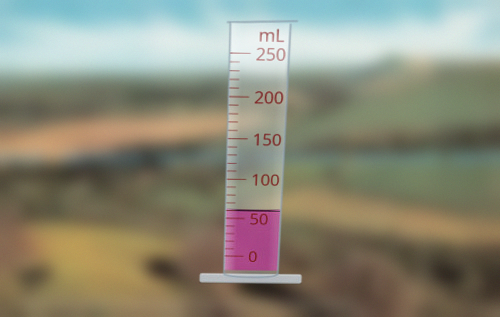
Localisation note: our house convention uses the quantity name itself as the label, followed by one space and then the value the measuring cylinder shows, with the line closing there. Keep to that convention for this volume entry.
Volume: 60 mL
